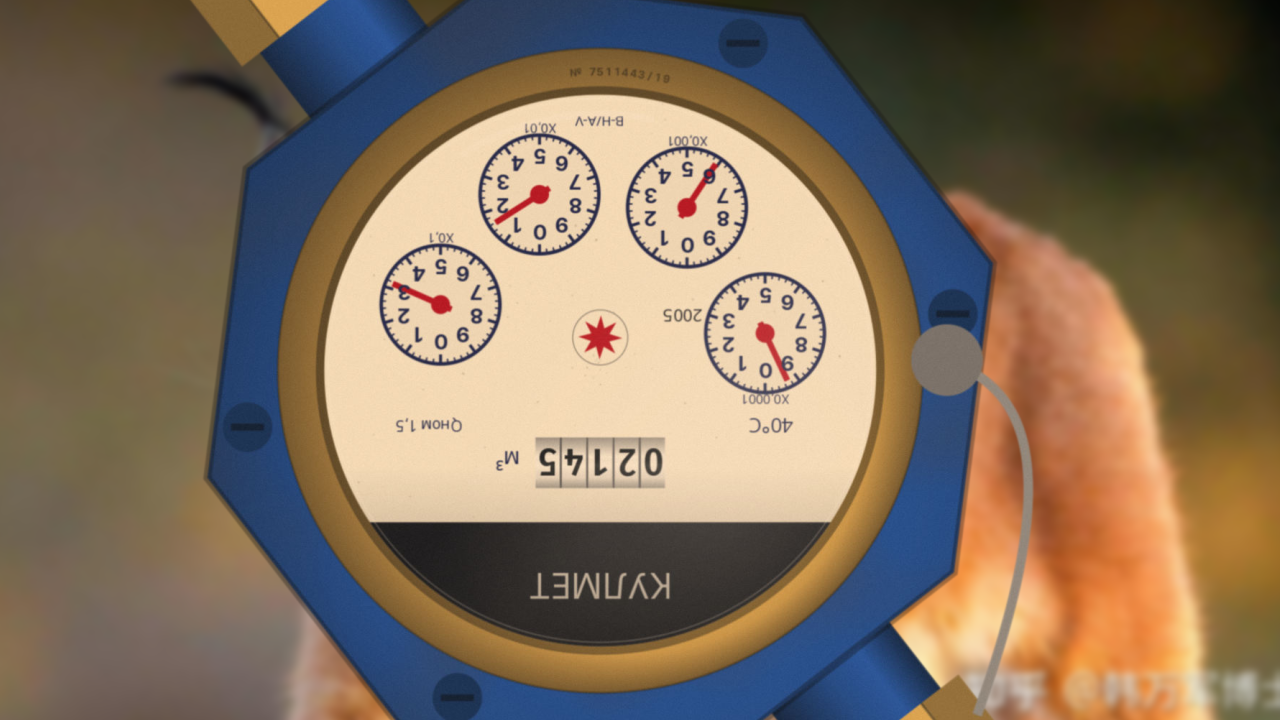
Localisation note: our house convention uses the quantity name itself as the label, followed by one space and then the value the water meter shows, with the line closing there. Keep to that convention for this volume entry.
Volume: 2145.3159 m³
